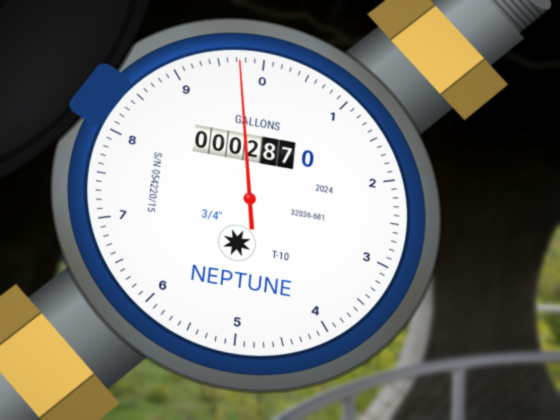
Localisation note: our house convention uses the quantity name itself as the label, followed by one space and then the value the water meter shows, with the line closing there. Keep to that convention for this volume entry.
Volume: 2869.7 gal
